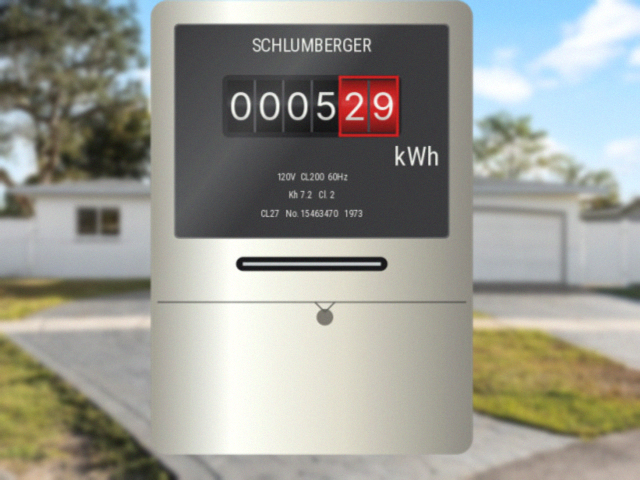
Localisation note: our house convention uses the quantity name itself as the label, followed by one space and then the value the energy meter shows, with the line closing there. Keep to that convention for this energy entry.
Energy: 5.29 kWh
